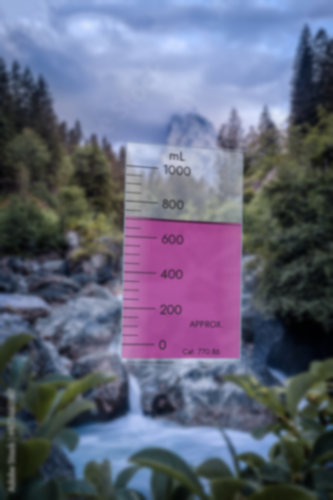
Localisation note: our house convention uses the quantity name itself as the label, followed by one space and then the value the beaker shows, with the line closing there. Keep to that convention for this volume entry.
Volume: 700 mL
